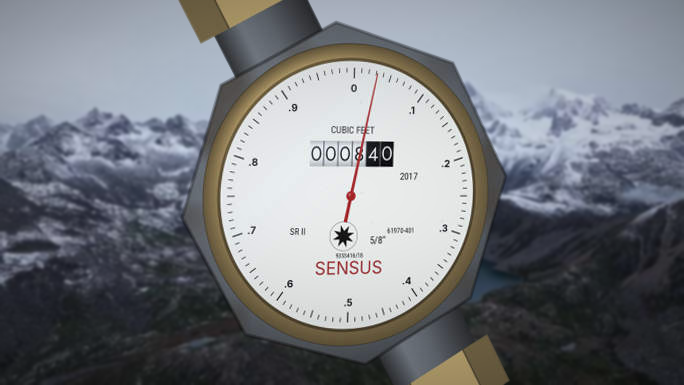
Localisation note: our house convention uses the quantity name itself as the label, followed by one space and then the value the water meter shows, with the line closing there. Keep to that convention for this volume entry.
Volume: 840.03 ft³
